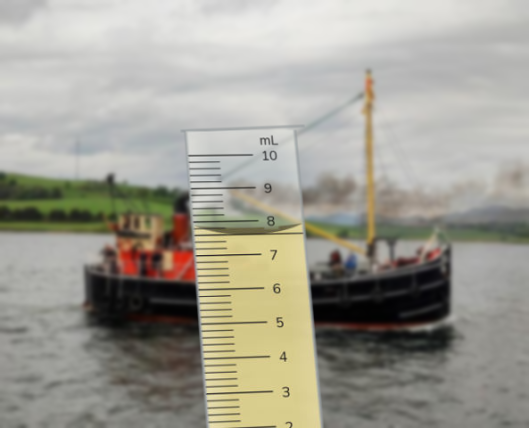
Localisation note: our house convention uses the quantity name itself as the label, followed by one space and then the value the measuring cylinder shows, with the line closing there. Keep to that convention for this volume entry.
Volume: 7.6 mL
